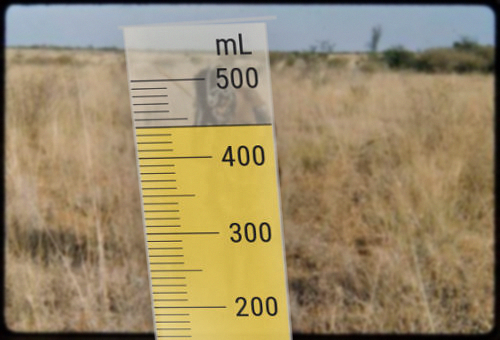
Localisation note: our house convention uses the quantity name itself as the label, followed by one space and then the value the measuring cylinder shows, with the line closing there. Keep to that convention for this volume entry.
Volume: 440 mL
